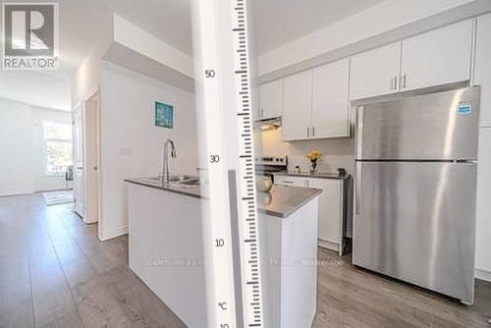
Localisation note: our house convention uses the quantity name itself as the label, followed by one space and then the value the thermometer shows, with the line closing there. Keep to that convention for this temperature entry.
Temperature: 27 °C
